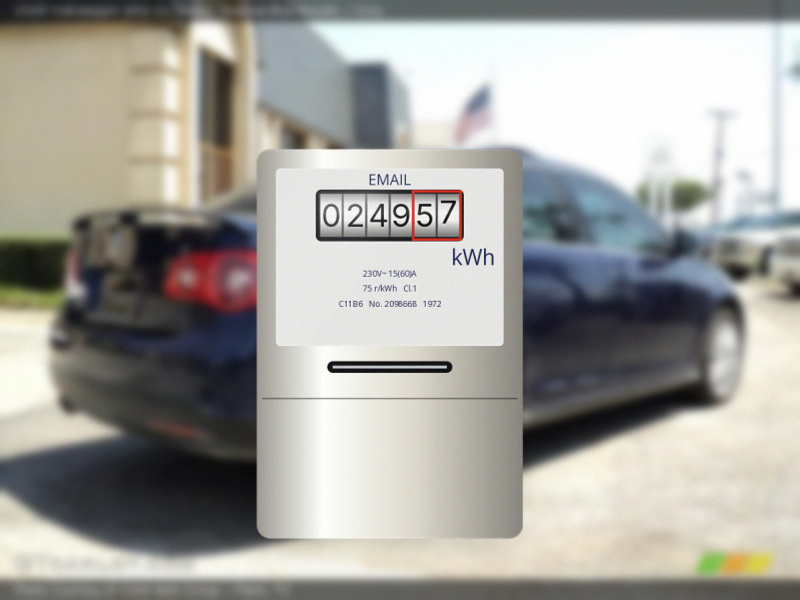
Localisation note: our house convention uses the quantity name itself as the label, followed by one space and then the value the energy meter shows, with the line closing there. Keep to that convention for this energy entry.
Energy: 249.57 kWh
